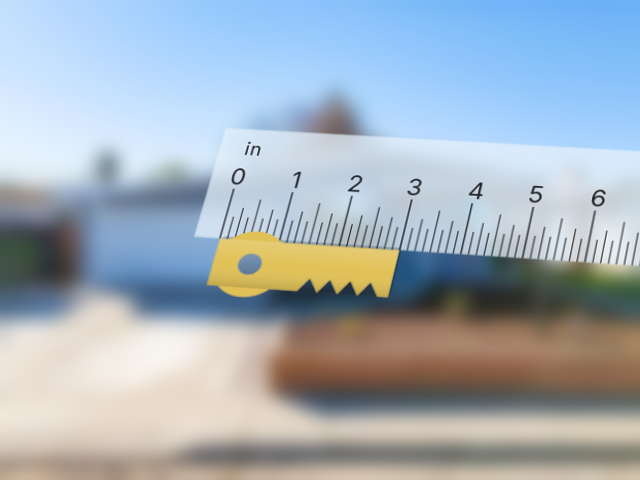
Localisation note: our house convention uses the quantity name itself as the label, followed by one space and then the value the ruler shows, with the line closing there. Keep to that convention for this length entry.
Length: 3 in
